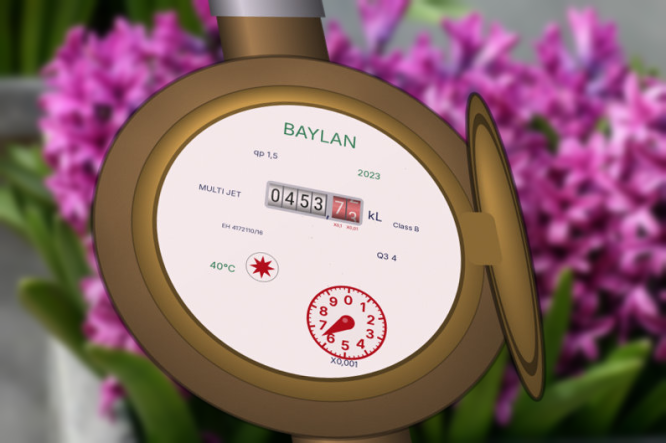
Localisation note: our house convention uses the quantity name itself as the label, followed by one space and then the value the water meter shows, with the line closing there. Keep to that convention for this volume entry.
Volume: 453.726 kL
